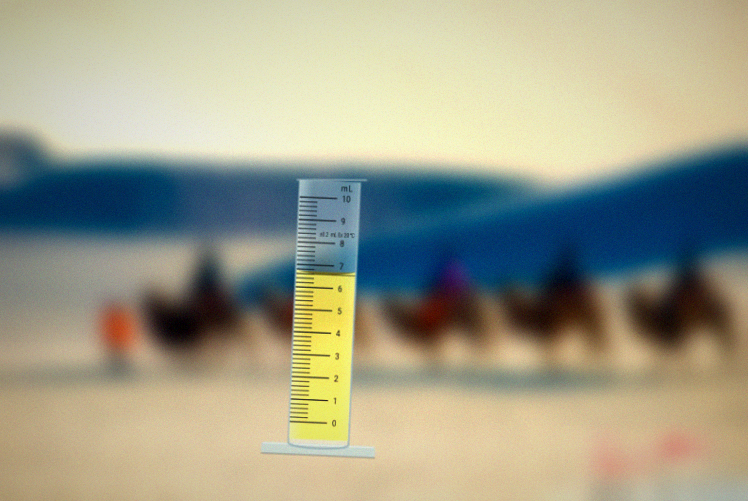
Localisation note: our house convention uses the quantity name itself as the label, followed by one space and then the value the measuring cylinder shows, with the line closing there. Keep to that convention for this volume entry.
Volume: 6.6 mL
